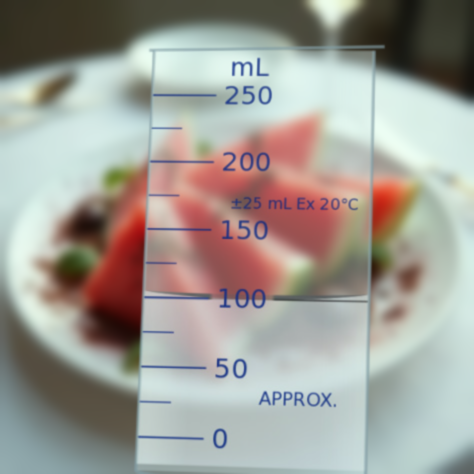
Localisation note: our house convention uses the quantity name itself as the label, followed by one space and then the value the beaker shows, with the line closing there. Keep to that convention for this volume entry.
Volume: 100 mL
